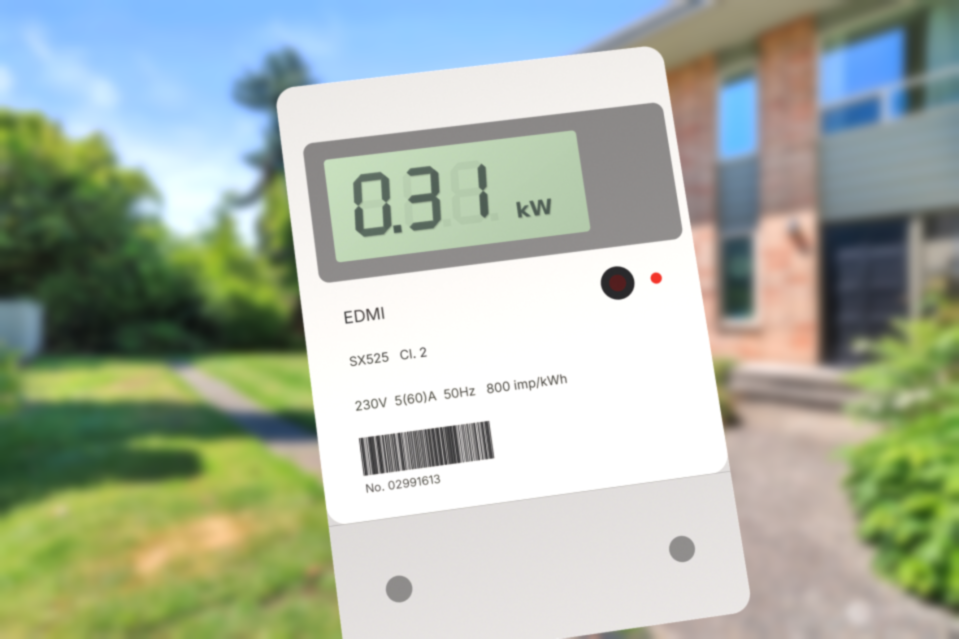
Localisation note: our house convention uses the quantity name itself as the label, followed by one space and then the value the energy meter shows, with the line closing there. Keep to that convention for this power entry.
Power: 0.31 kW
